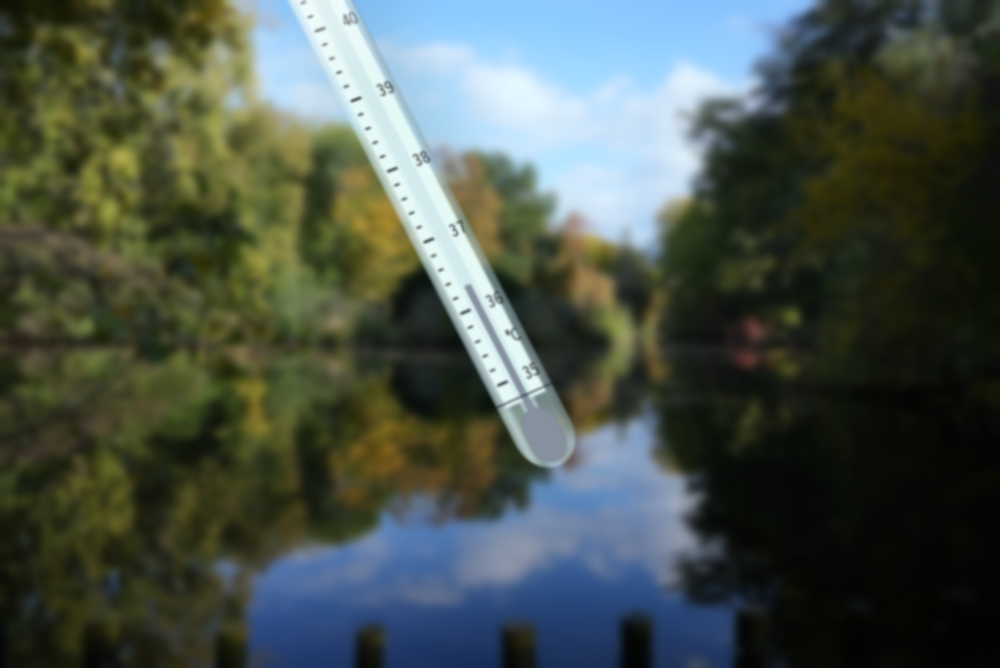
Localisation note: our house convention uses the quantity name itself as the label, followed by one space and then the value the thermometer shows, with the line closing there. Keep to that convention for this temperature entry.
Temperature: 36.3 °C
